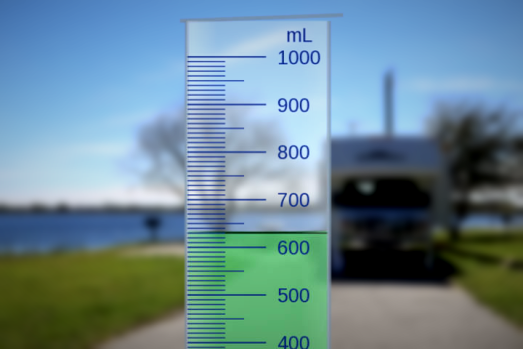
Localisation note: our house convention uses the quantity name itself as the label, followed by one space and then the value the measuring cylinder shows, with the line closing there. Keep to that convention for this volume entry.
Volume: 630 mL
